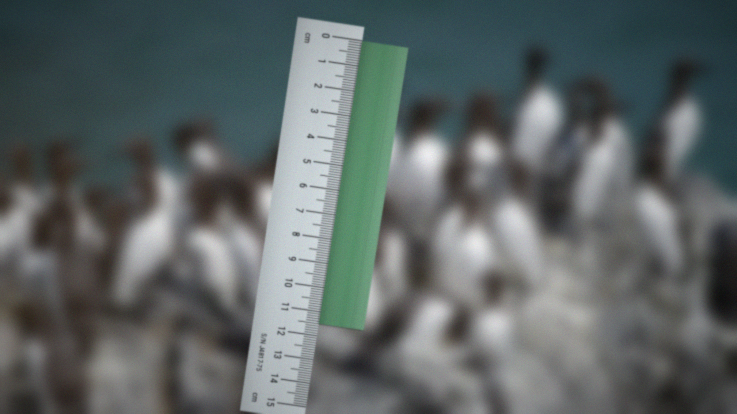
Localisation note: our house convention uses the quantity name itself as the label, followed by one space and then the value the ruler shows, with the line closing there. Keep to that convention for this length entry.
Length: 11.5 cm
